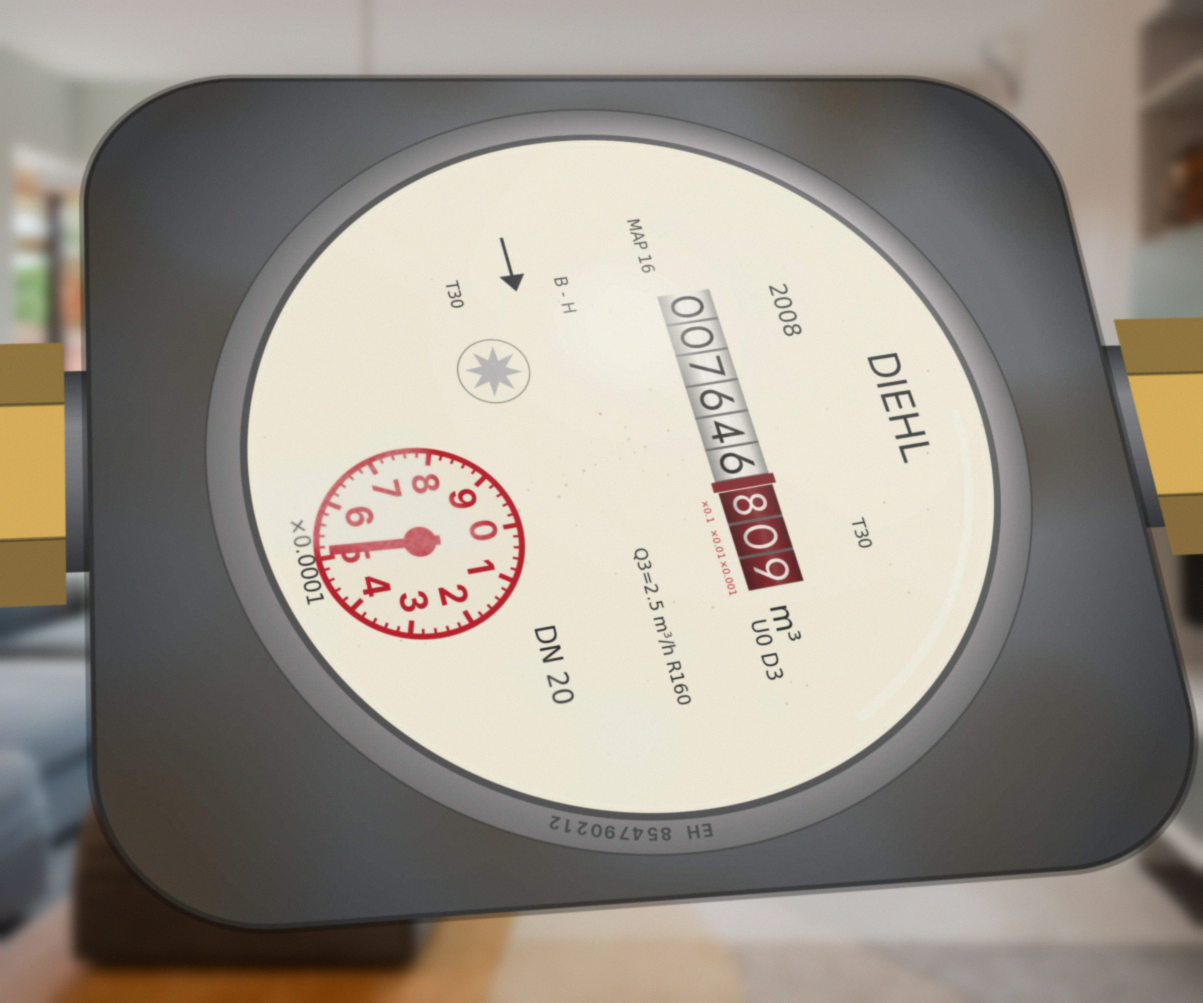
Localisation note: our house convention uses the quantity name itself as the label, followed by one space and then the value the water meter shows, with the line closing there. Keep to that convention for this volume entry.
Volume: 7646.8095 m³
